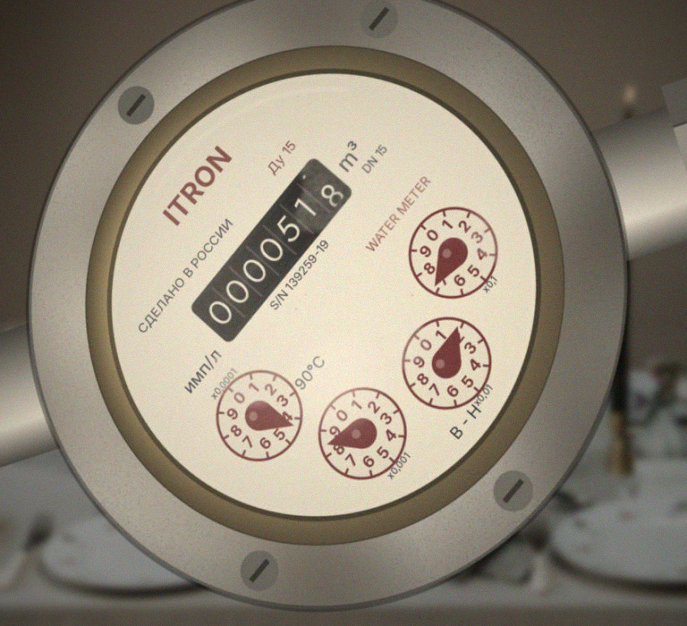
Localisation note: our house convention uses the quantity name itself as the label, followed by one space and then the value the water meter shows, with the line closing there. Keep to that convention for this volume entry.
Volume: 517.7184 m³
